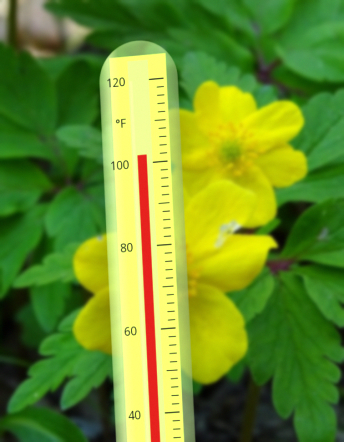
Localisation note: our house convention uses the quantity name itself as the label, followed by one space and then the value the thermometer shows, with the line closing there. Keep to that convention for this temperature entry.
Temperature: 102 °F
